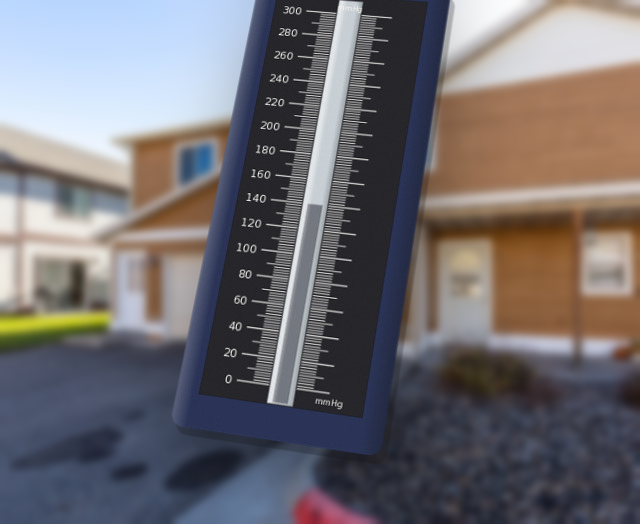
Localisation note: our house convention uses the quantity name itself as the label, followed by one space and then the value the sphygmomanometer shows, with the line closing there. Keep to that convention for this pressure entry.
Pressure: 140 mmHg
